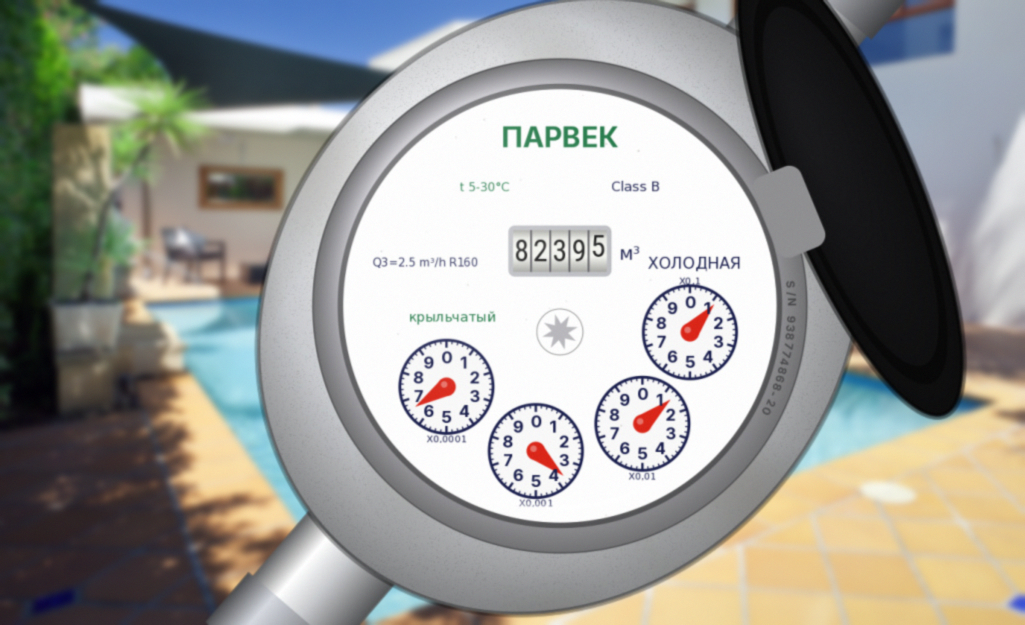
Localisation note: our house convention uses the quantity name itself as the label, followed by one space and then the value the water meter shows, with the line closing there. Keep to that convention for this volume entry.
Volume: 82395.1136 m³
